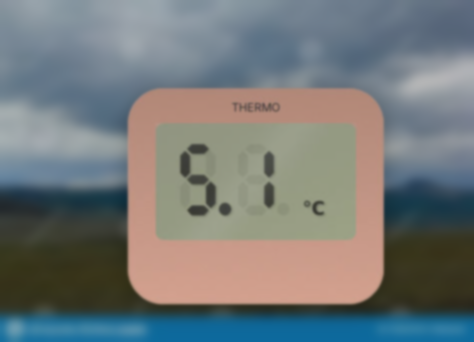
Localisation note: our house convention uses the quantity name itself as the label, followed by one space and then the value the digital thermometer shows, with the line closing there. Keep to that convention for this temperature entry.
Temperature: 5.1 °C
